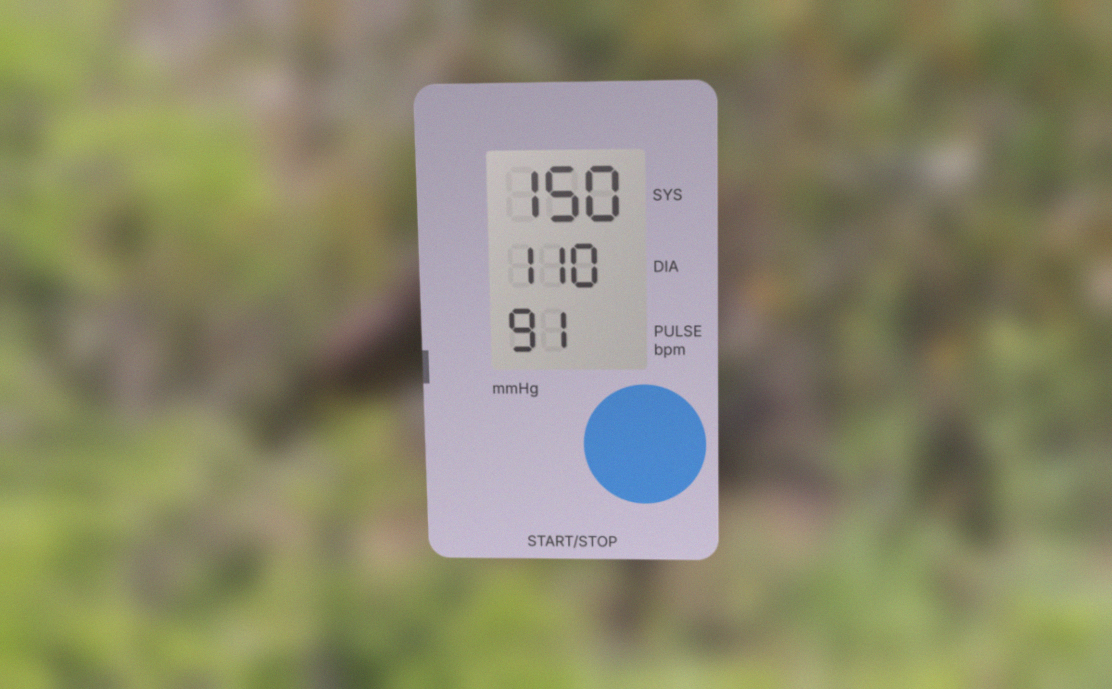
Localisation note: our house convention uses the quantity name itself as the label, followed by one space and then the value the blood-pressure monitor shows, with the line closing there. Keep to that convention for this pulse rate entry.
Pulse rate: 91 bpm
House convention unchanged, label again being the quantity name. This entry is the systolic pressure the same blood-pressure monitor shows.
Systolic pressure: 150 mmHg
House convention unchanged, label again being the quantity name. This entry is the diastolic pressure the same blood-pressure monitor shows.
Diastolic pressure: 110 mmHg
